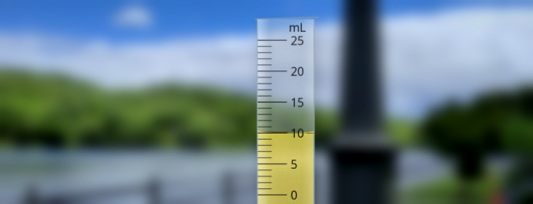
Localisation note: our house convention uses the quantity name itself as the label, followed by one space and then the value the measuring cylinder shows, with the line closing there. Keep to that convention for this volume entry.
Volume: 10 mL
